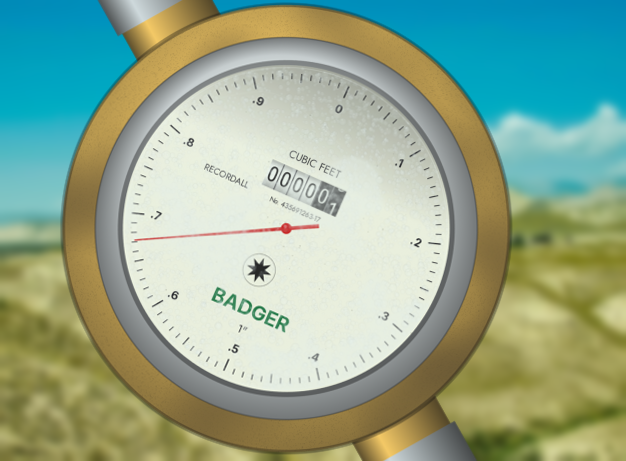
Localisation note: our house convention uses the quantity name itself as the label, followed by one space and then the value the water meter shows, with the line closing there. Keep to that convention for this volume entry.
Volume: 0.67 ft³
